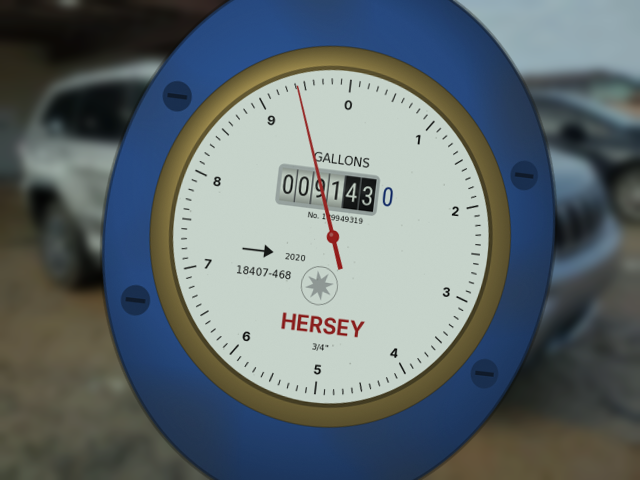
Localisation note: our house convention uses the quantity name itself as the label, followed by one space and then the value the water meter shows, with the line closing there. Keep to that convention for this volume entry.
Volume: 91429.4 gal
